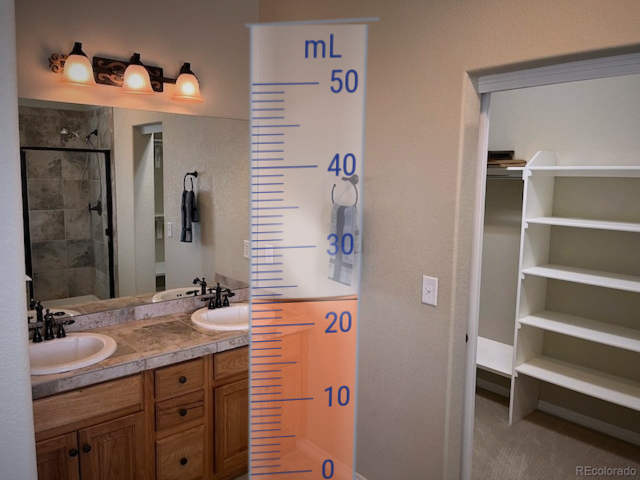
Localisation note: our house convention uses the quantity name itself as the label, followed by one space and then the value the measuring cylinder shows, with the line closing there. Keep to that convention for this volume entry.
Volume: 23 mL
